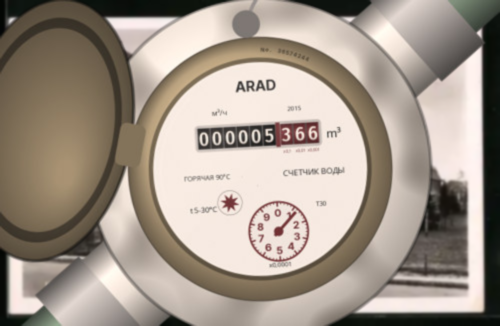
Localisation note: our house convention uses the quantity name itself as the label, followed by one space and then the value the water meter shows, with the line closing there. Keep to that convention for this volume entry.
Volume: 5.3661 m³
